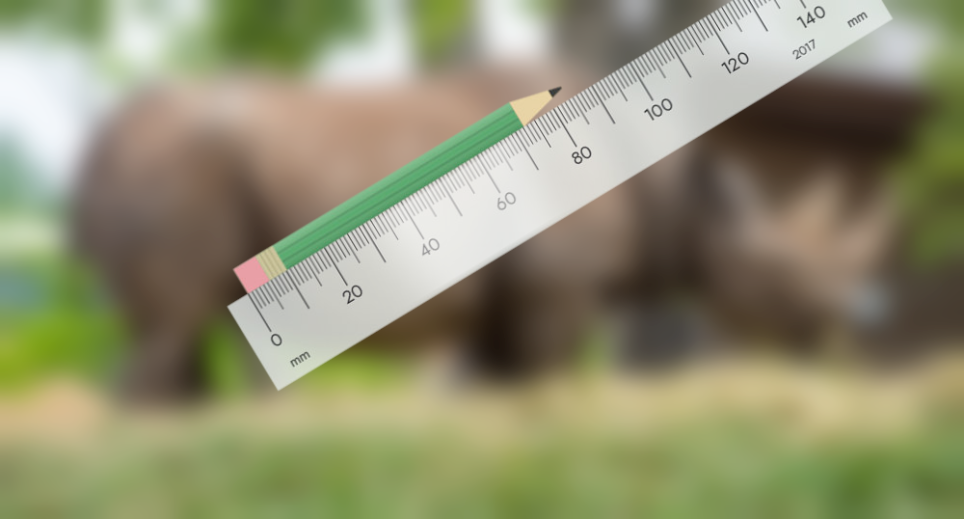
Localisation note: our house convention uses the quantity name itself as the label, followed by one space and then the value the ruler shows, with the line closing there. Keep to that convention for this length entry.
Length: 84 mm
